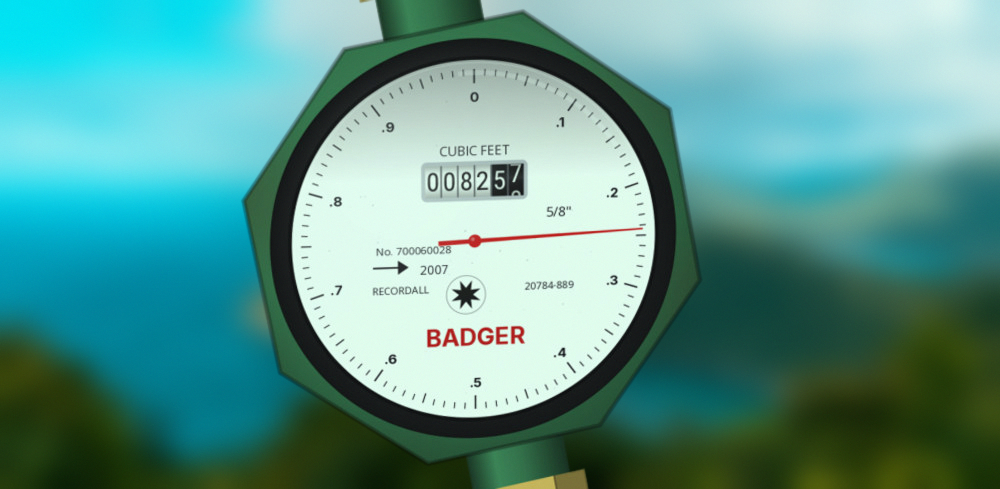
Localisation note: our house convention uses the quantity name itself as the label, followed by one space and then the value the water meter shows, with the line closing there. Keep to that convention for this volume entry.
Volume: 8257.24 ft³
